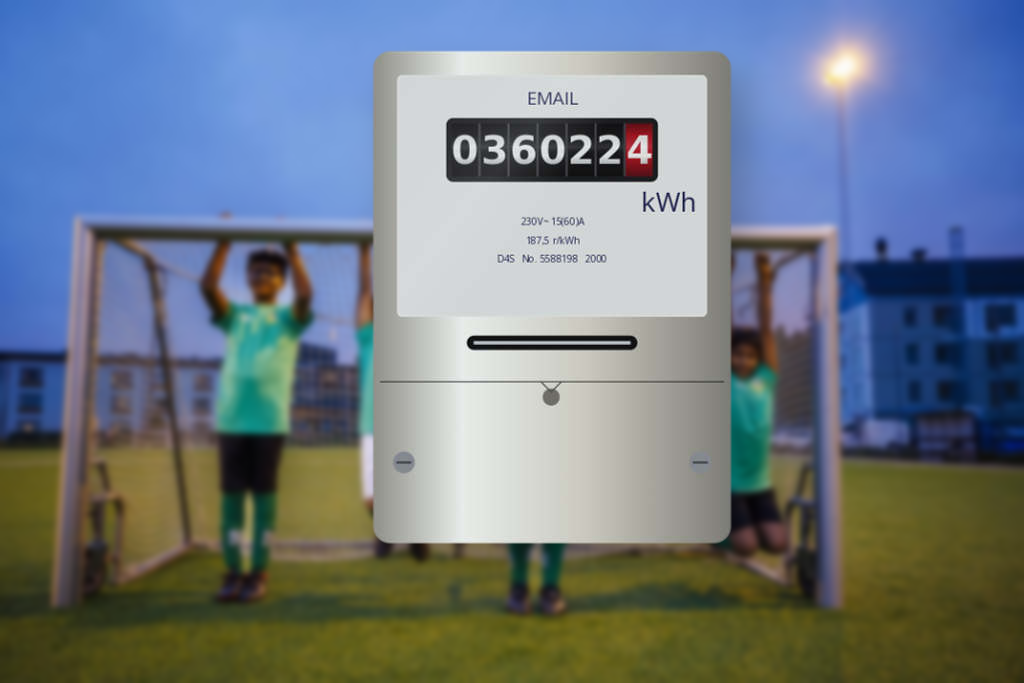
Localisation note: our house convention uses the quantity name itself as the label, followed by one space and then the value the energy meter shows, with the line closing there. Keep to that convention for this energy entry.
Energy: 36022.4 kWh
